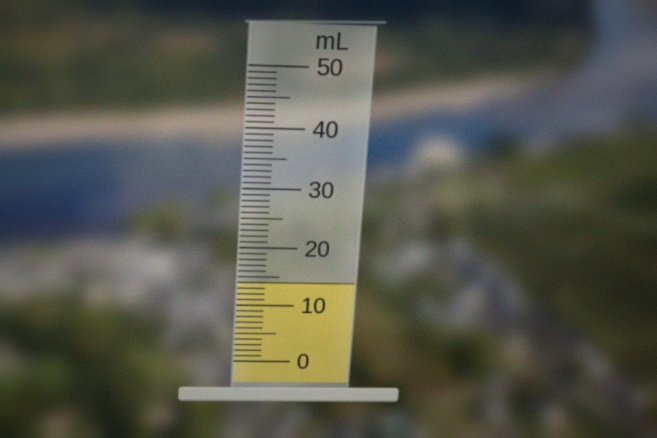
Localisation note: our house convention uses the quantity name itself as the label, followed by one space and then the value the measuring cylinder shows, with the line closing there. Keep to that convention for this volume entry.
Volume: 14 mL
